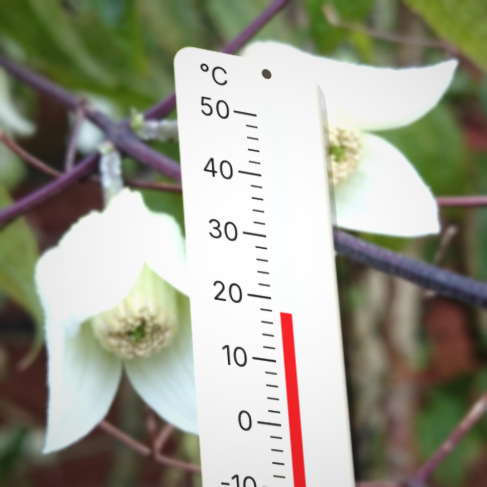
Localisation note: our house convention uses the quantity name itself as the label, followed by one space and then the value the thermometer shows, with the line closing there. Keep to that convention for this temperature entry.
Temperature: 18 °C
